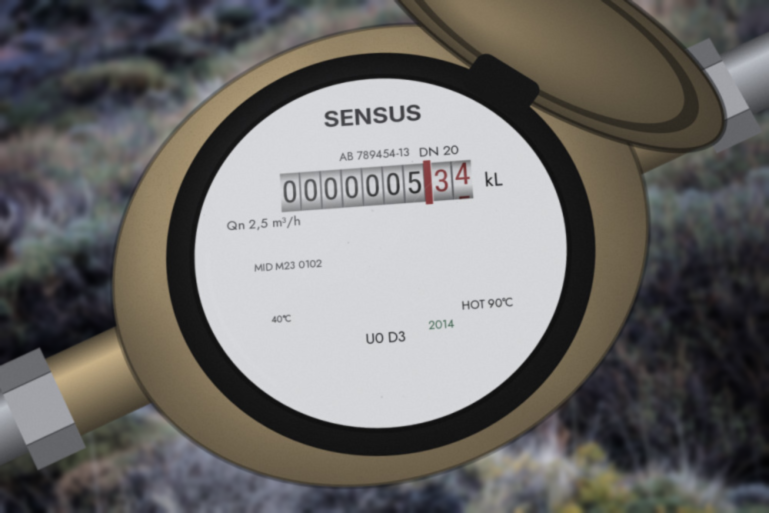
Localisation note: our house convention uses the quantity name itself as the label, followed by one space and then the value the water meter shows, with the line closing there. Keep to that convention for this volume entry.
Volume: 5.34 kL
